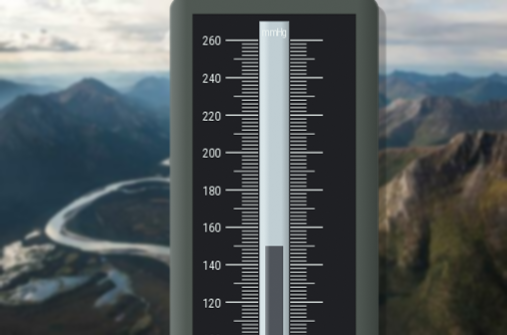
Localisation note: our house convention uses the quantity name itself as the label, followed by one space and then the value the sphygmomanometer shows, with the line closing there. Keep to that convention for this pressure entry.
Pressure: 150 mmHg
